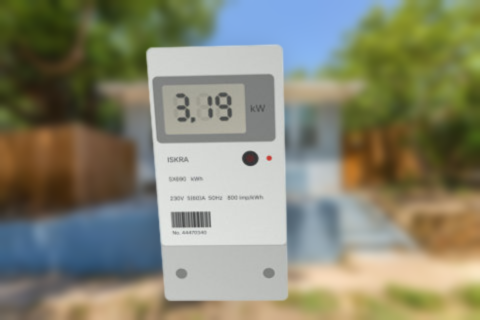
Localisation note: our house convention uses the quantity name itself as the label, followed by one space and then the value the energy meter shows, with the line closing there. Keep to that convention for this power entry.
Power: 3.19 kW
